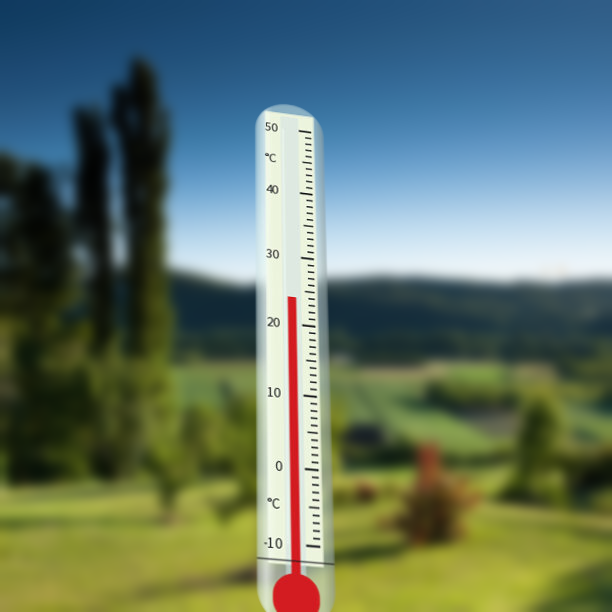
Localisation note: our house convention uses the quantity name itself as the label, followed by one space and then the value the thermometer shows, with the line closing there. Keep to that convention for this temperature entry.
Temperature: 24 °C
